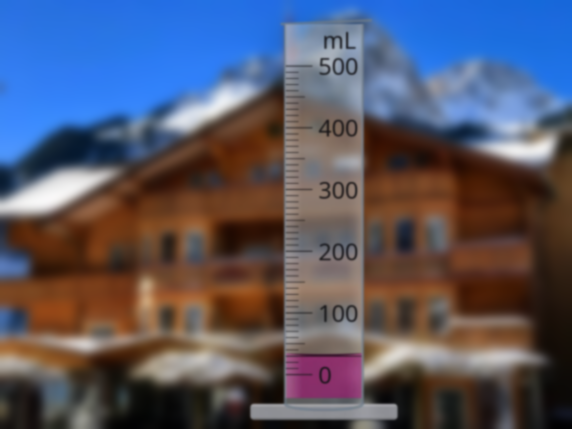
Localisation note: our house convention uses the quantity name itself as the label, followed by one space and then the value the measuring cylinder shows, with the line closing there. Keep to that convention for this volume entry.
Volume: 30 mL
